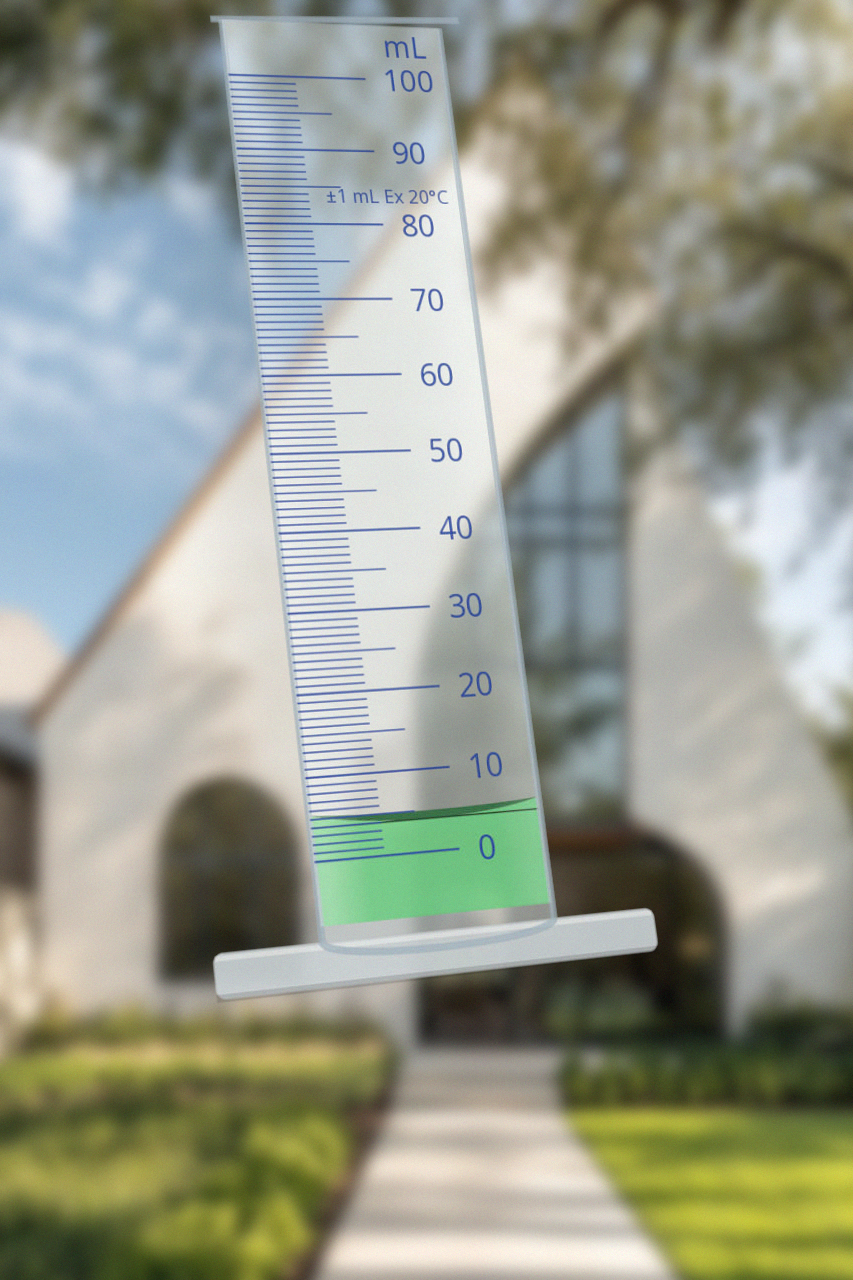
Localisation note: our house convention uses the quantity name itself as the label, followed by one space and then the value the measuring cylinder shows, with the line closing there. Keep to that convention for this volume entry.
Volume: 4 mL
